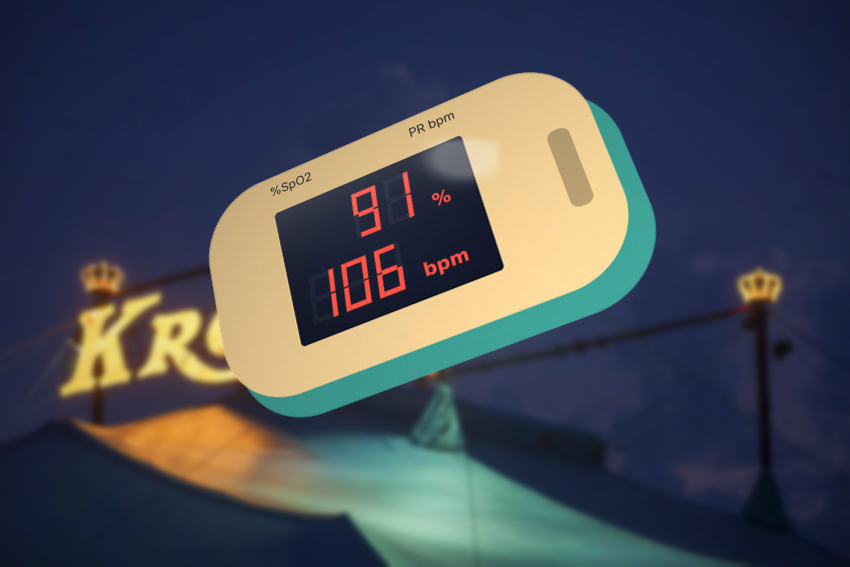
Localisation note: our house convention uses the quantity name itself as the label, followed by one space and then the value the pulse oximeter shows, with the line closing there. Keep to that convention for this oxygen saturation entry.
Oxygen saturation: 91 %
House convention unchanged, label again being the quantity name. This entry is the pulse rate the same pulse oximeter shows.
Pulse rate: 106 bpm
